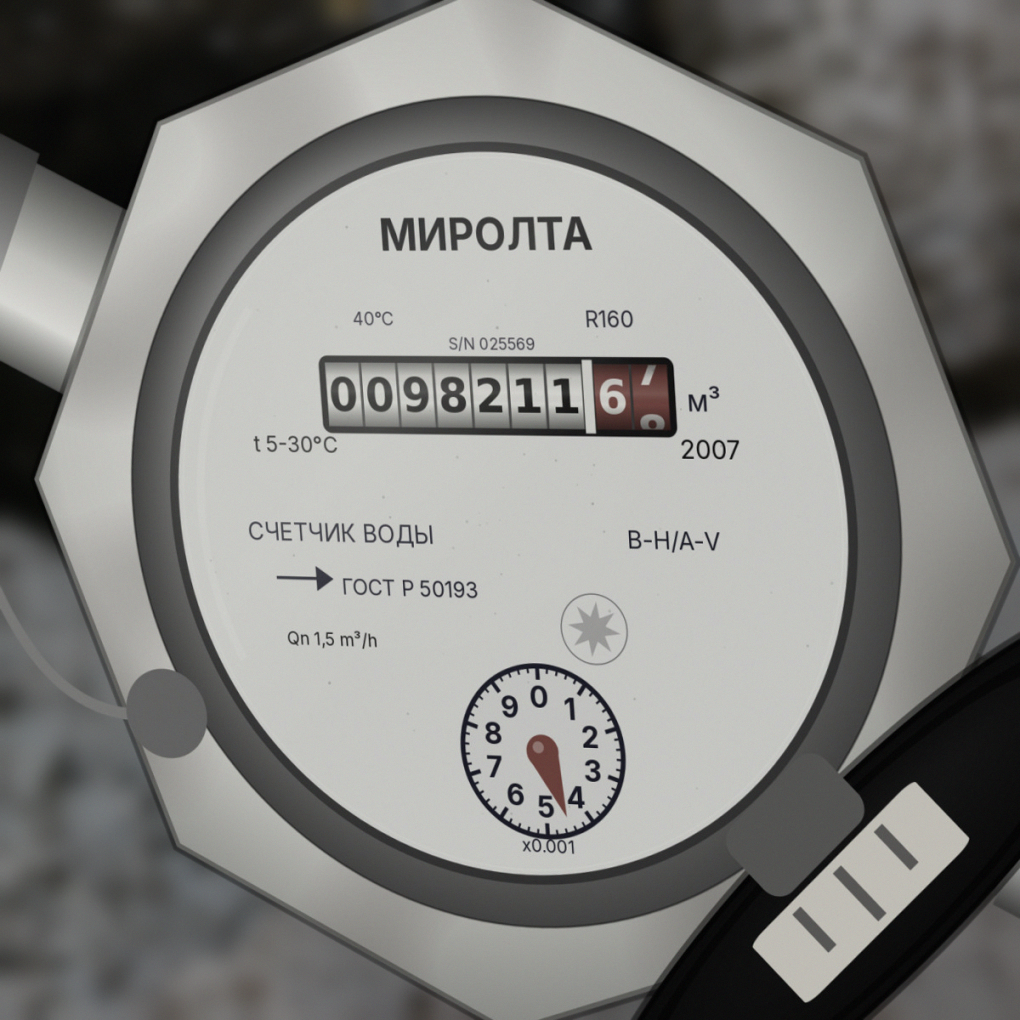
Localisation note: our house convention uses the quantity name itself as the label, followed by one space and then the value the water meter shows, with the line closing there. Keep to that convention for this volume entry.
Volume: 98211.674 m³
